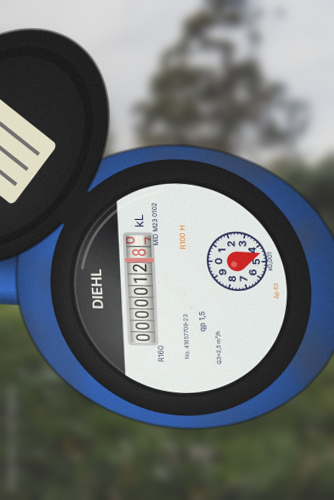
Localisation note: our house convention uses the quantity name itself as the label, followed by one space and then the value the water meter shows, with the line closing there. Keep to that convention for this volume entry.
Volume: 12.864 kL
